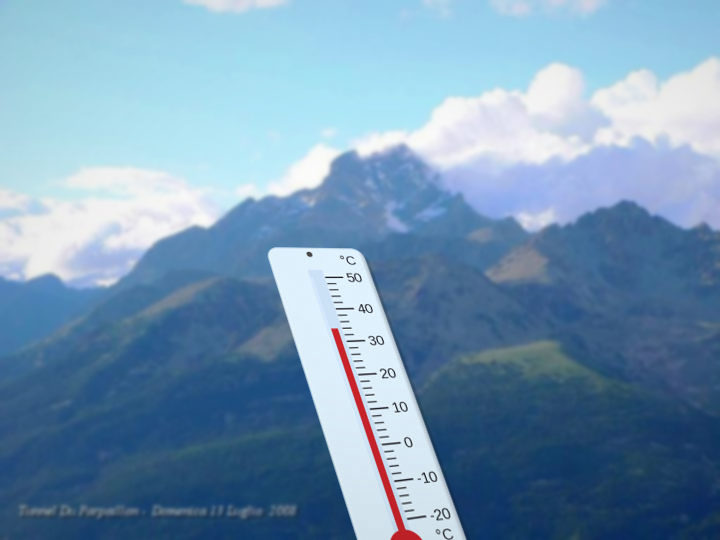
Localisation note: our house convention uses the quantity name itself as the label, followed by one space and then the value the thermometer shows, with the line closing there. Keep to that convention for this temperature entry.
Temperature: 34 °C
